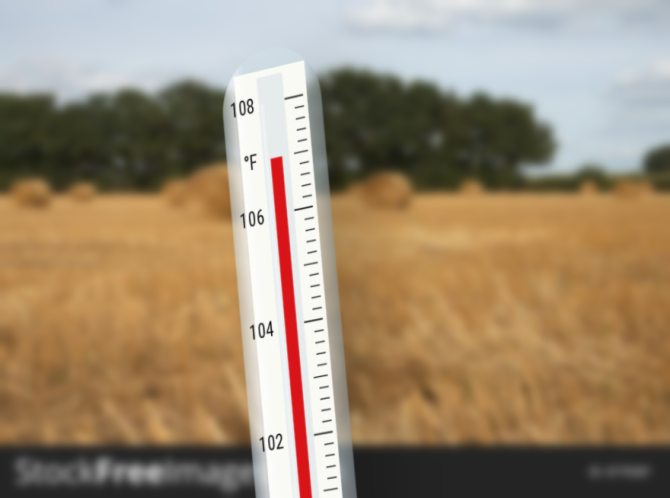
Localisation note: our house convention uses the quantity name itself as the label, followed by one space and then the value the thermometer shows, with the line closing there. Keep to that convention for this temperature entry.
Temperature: 107 °F
